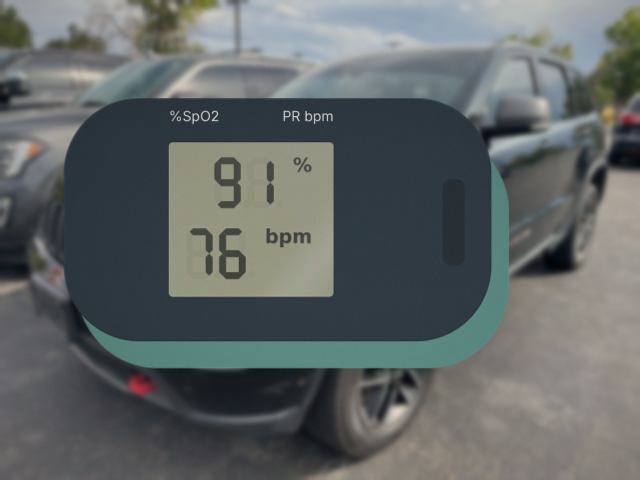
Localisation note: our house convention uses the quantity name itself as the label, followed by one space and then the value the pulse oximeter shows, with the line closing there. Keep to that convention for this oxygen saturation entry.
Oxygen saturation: 91 %
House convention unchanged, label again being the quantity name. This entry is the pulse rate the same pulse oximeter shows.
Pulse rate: 76 bpm
